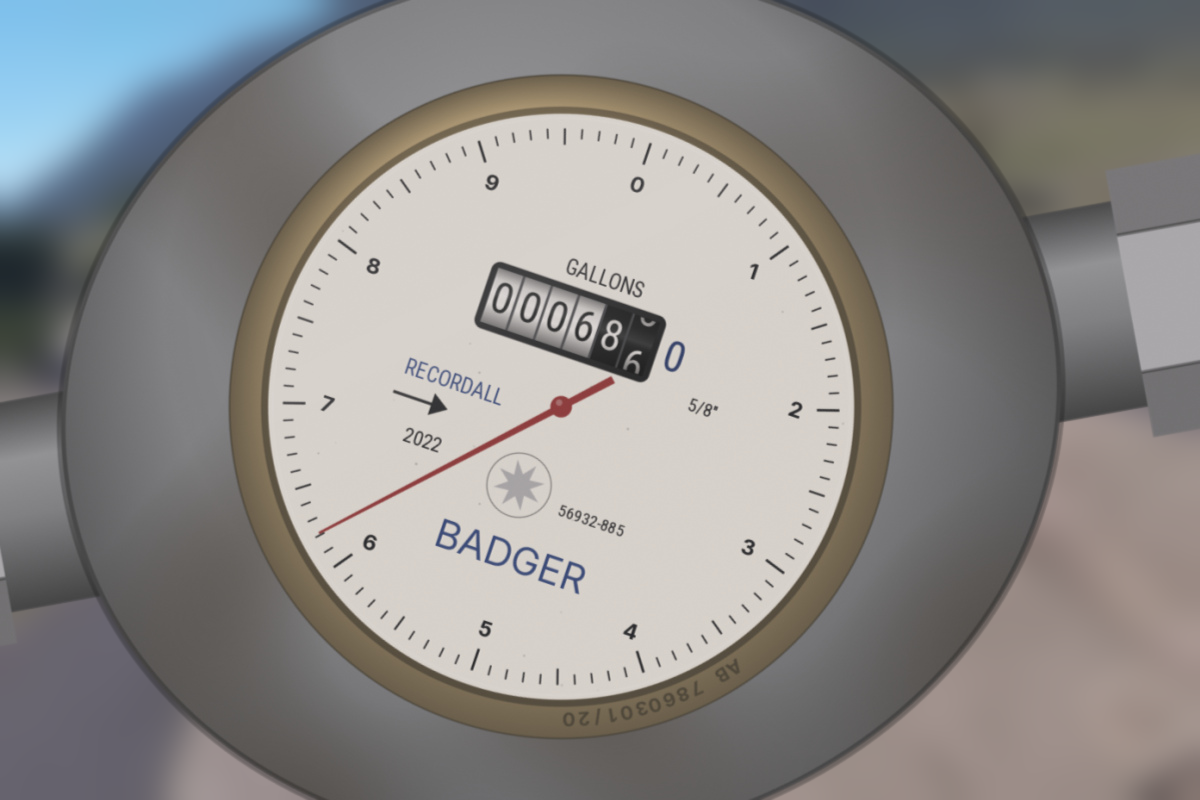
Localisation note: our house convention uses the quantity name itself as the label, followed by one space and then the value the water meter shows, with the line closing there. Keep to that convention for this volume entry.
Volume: 6856.2 gal
